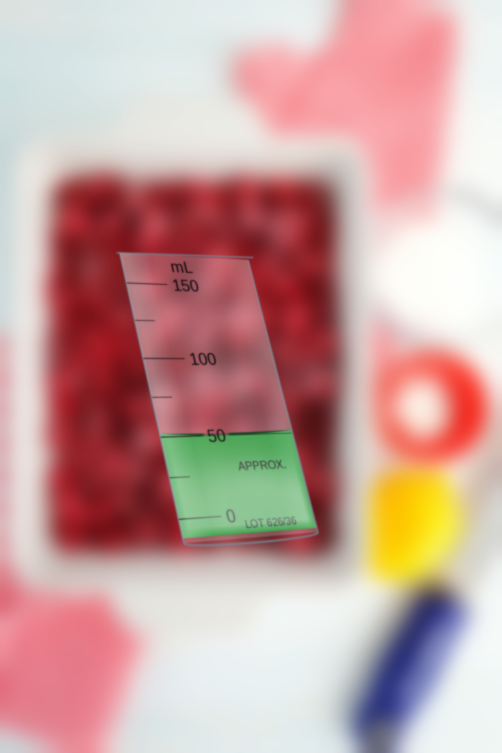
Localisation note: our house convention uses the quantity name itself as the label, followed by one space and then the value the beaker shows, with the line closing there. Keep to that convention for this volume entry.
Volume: 50 mL
